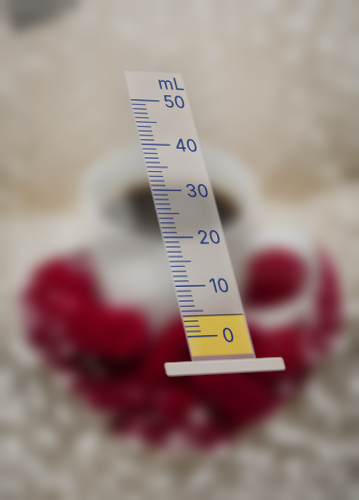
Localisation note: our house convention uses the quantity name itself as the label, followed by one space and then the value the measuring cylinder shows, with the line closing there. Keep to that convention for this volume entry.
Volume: 4 mL
